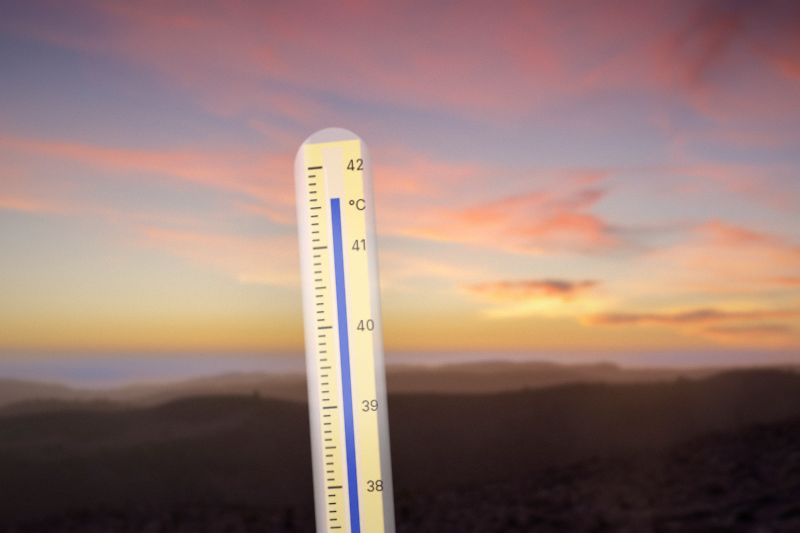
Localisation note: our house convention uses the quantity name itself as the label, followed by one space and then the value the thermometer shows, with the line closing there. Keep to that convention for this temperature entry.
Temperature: 41.6 °C
